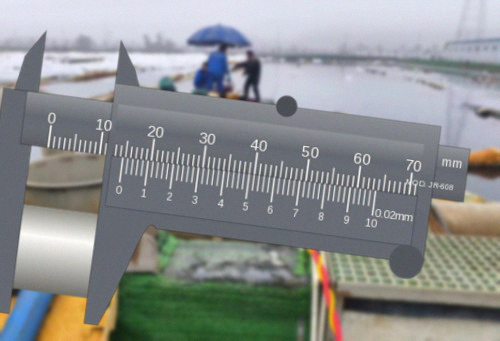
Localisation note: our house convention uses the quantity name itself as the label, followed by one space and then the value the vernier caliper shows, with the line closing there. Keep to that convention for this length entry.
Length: 14.5 mm
